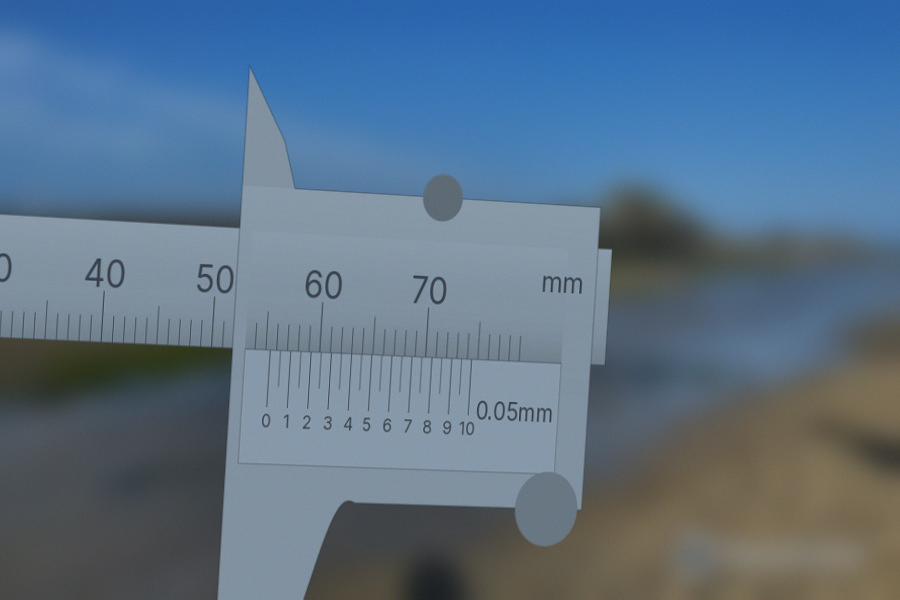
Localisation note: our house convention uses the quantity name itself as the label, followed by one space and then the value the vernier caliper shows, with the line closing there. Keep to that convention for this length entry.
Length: 55.4 mm
